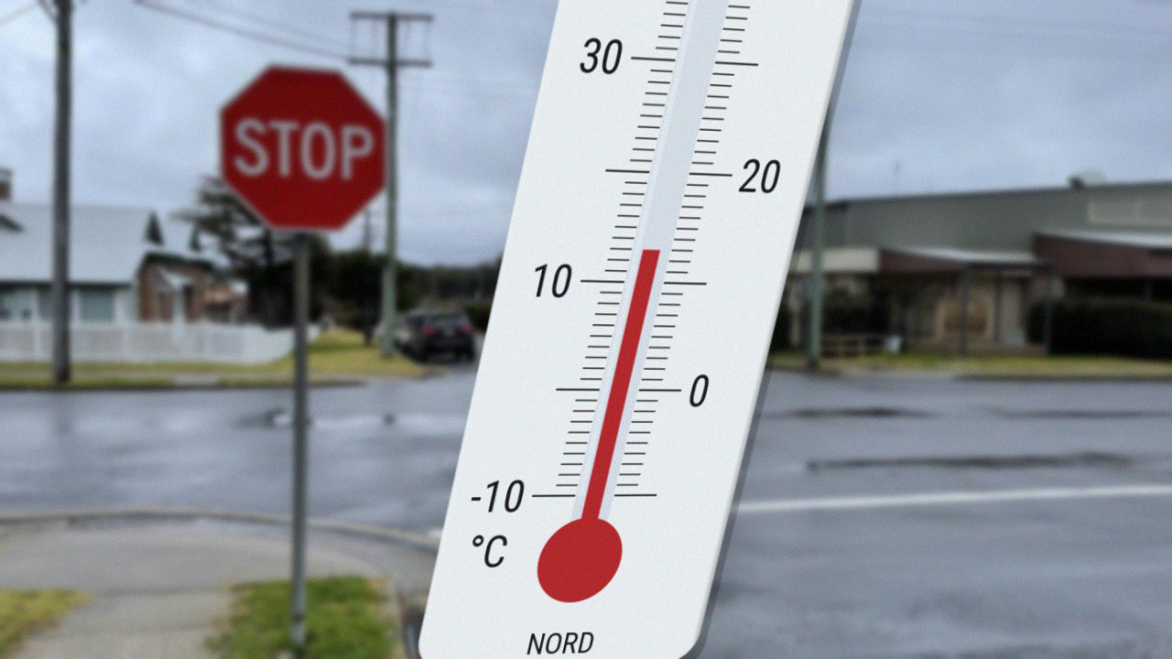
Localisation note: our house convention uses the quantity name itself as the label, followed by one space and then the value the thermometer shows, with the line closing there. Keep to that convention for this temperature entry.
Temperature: 13 °C
